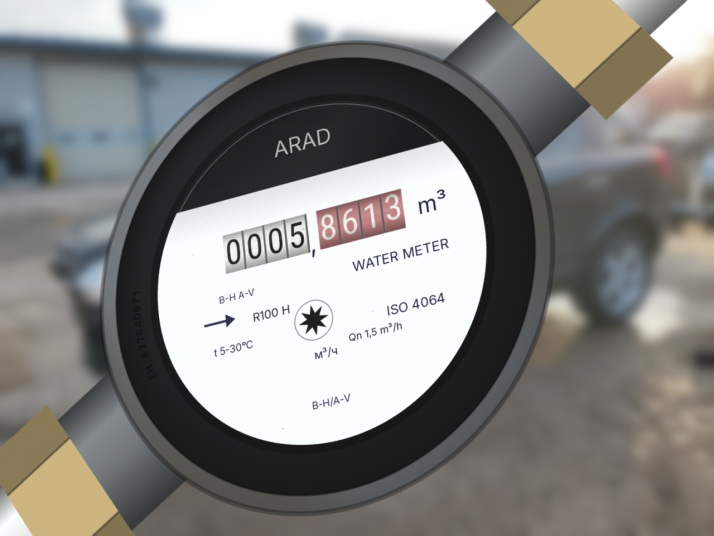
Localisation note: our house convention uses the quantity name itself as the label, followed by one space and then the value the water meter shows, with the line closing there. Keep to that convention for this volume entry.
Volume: 5.8613 m³
